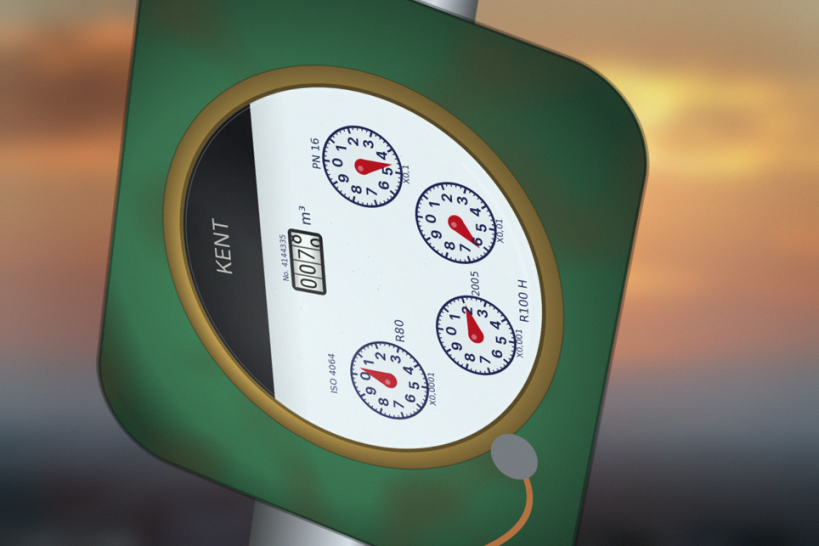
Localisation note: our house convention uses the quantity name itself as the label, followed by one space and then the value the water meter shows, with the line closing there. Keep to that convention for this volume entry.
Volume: 78.4620 m³
